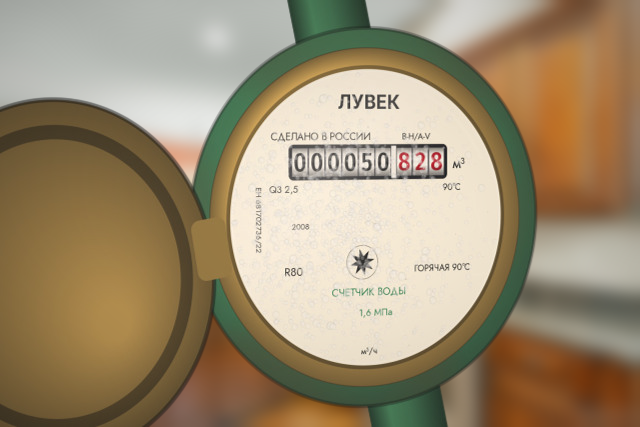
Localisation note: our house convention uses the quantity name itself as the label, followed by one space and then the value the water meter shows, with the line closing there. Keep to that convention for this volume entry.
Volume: 50.828 m³
